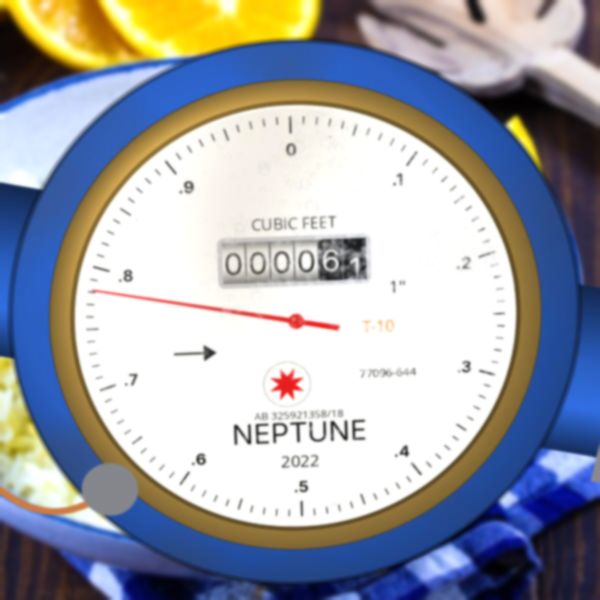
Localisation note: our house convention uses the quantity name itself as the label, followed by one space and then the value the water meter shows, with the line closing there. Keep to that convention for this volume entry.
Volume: 60.78 ft³
